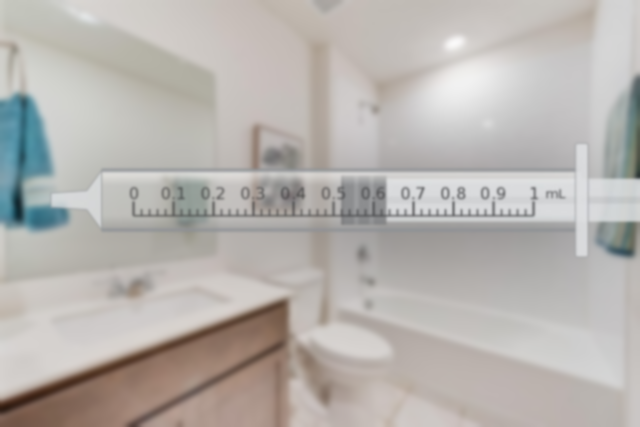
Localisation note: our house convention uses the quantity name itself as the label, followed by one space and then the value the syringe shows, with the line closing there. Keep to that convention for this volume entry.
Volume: 0.52 mL
